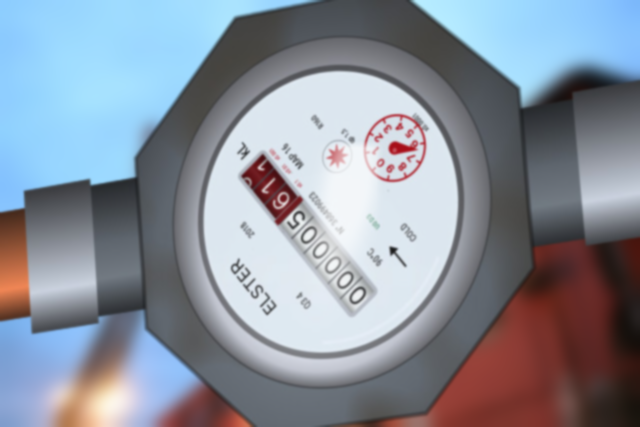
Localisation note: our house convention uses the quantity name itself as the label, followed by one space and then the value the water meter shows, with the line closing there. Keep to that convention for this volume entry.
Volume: 5.6106 kL
